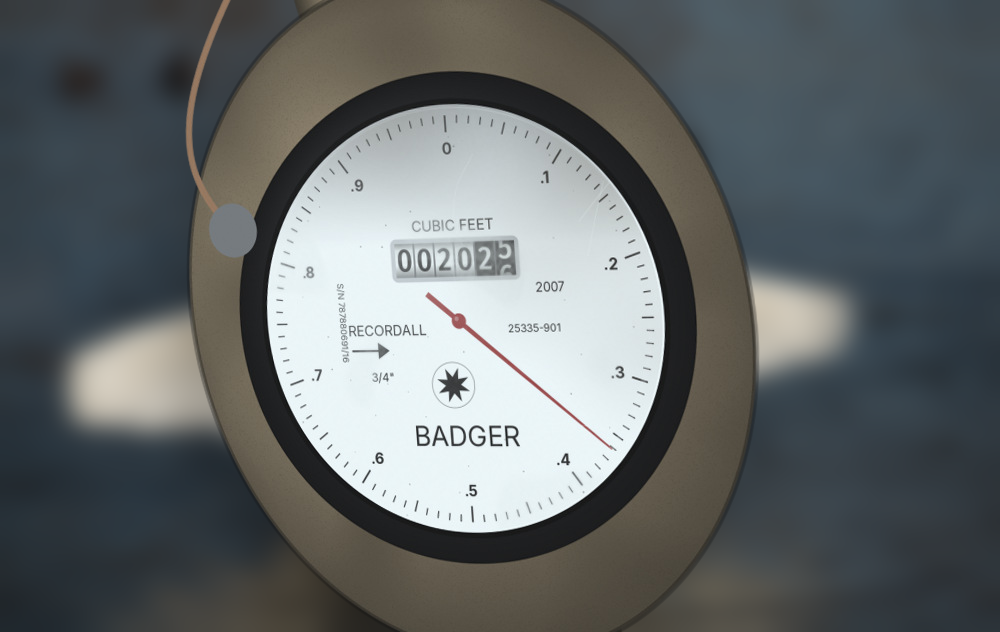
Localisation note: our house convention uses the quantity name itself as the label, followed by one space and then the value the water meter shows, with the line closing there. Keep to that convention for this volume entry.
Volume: 2025.36 ft³
